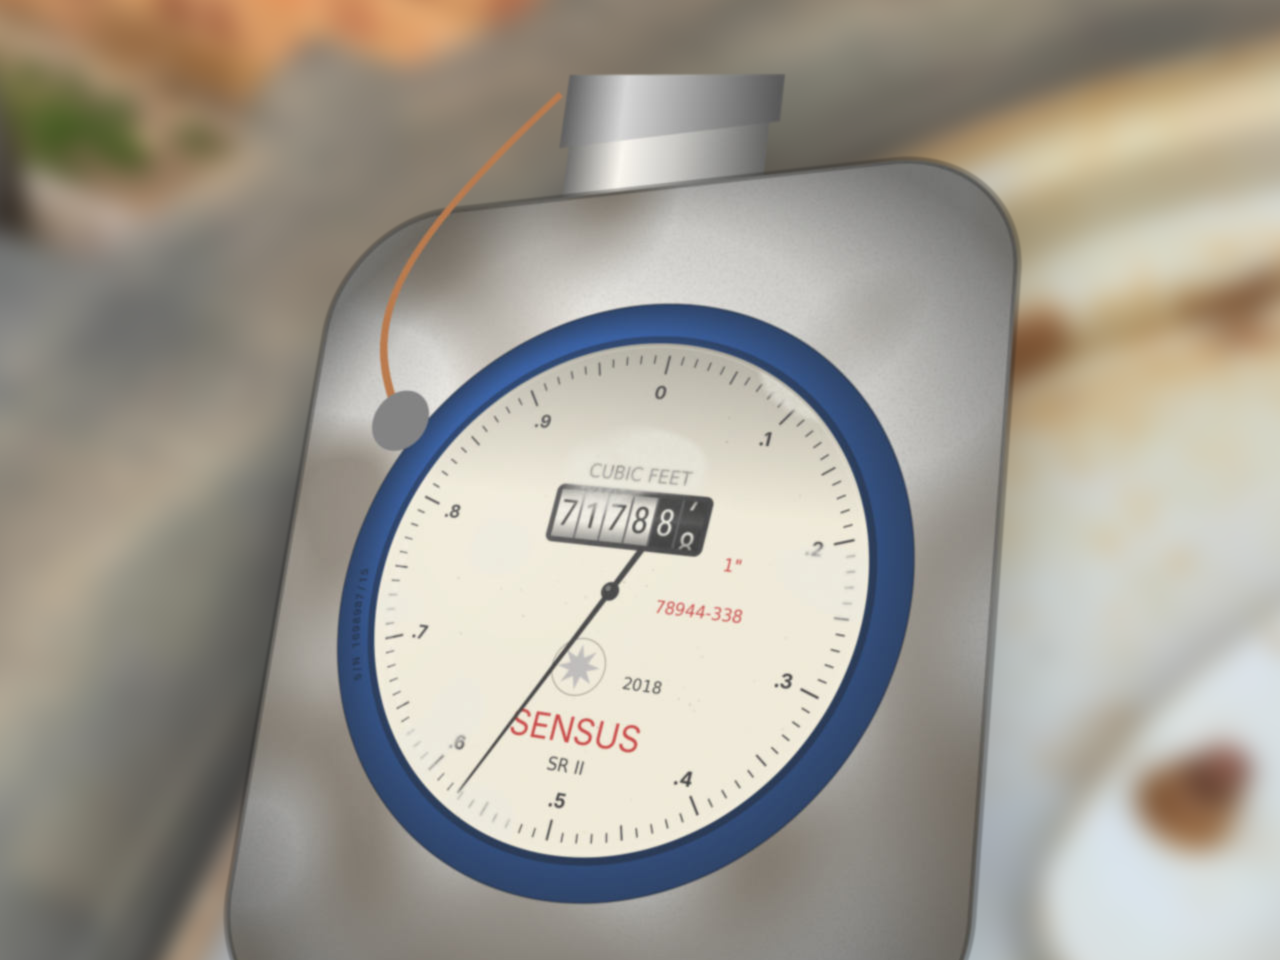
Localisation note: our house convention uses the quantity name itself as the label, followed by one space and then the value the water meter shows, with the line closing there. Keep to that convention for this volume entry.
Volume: 717887.57 ft³
